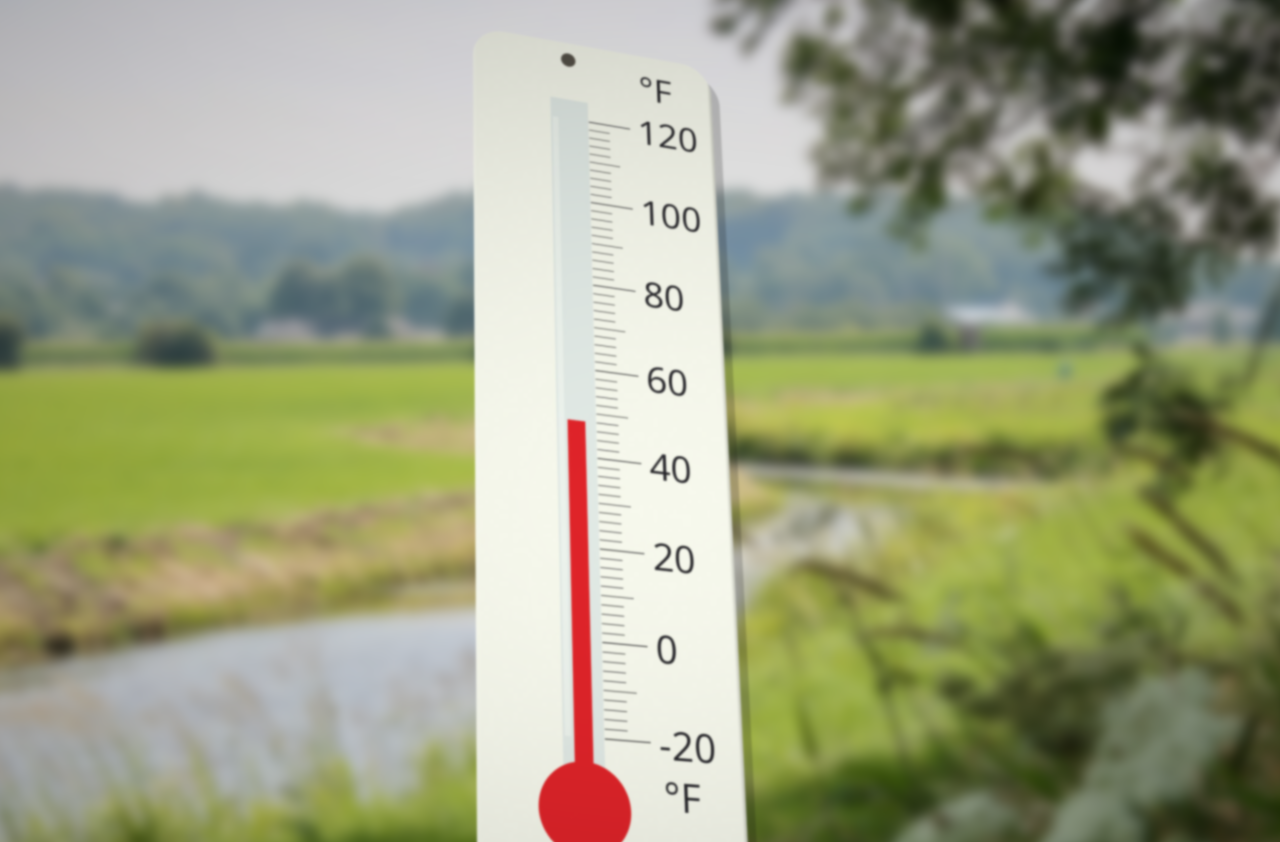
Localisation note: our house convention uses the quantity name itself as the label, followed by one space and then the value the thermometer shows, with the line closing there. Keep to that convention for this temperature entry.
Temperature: 48 °F
